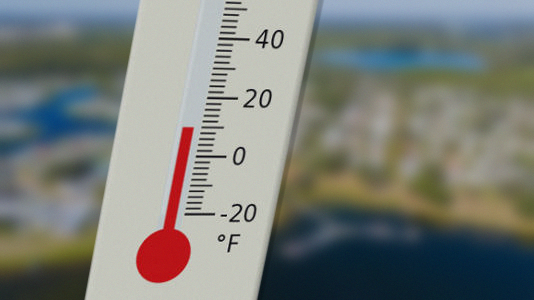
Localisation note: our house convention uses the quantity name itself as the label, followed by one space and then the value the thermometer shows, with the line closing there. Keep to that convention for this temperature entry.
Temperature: 10 °F
